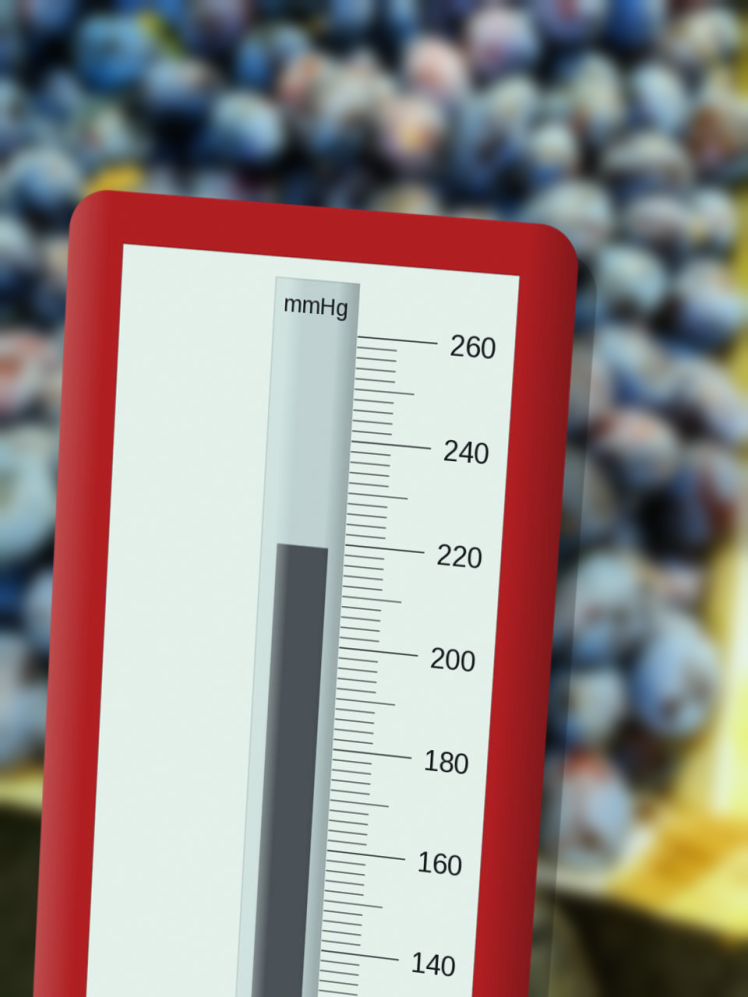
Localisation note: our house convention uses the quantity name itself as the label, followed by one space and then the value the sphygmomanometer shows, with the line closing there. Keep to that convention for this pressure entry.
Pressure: 219 mmHg
